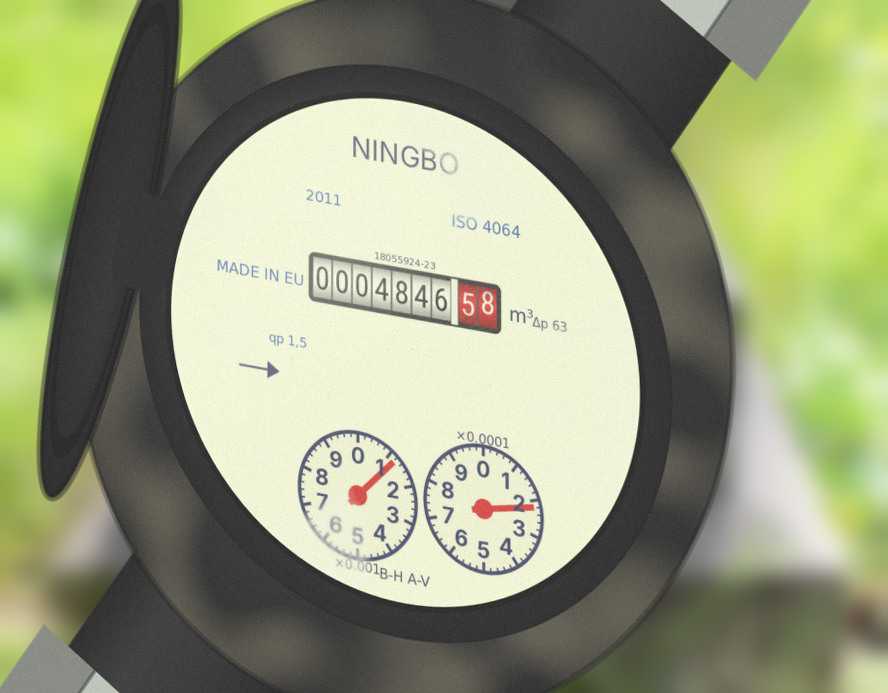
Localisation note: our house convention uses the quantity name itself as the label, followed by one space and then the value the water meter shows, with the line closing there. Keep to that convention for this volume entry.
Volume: 4846.5812 m³
